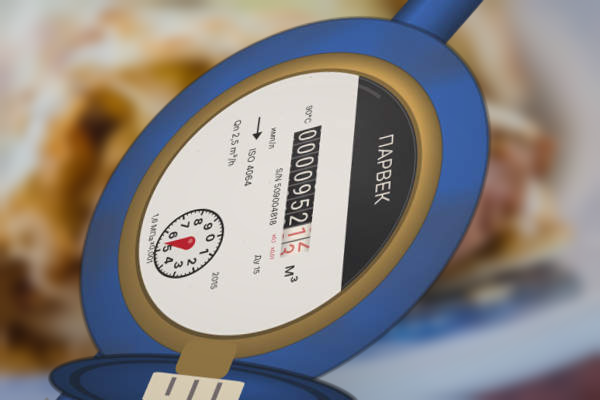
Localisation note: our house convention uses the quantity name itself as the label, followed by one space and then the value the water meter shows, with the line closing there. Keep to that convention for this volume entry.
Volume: 952.125 m³
